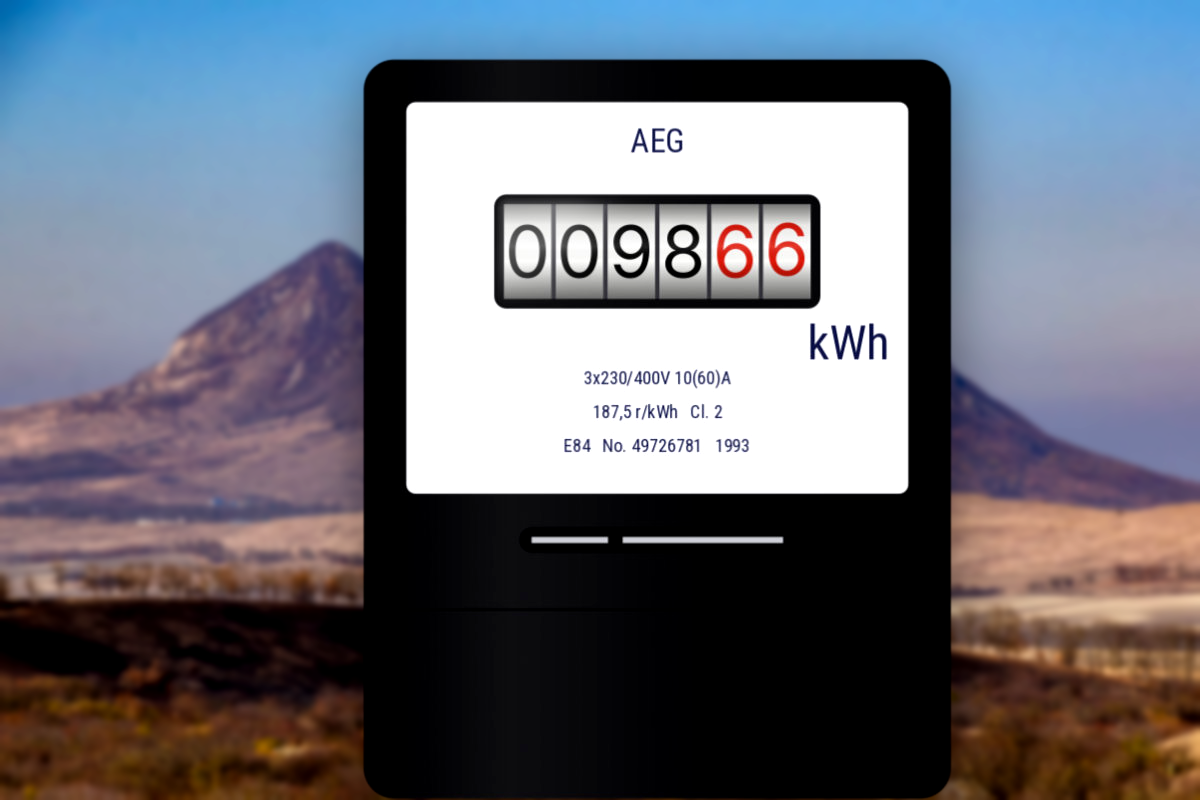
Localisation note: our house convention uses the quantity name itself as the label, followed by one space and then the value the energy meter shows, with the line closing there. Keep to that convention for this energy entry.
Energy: 98.66 kWh
